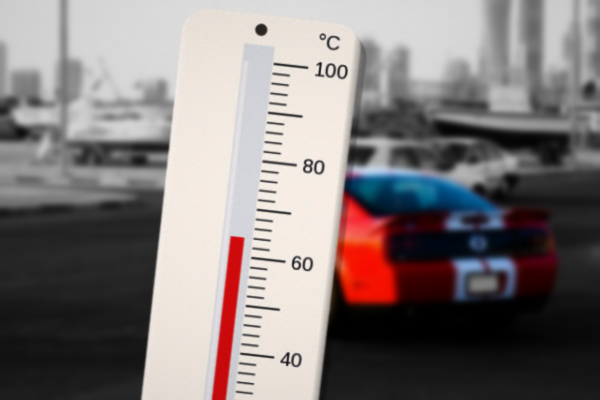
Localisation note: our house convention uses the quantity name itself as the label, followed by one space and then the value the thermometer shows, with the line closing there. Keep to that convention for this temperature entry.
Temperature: 64 °C
